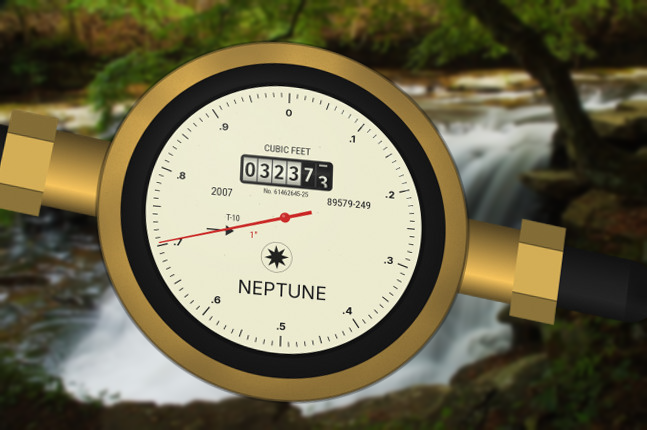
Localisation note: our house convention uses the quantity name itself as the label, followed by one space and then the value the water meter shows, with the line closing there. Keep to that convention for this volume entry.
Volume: 32372.70 ft³
